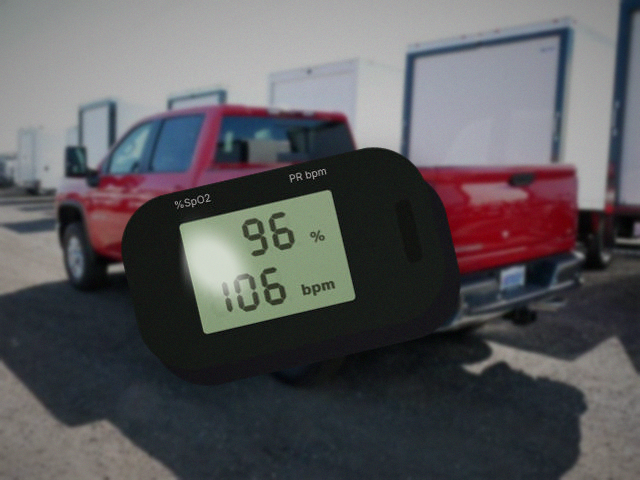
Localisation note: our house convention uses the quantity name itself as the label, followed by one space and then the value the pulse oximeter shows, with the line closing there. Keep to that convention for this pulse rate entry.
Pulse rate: 106 bpm
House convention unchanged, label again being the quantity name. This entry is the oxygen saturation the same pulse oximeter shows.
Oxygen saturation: 96 %
